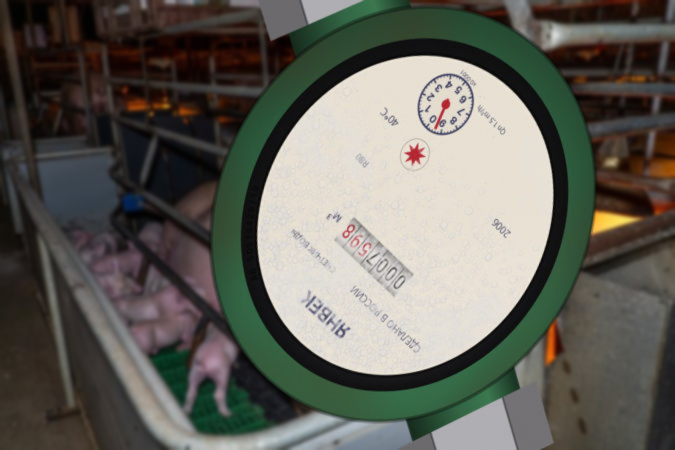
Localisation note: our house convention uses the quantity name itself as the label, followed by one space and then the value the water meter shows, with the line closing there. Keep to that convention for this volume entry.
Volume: 7.5979 m³
